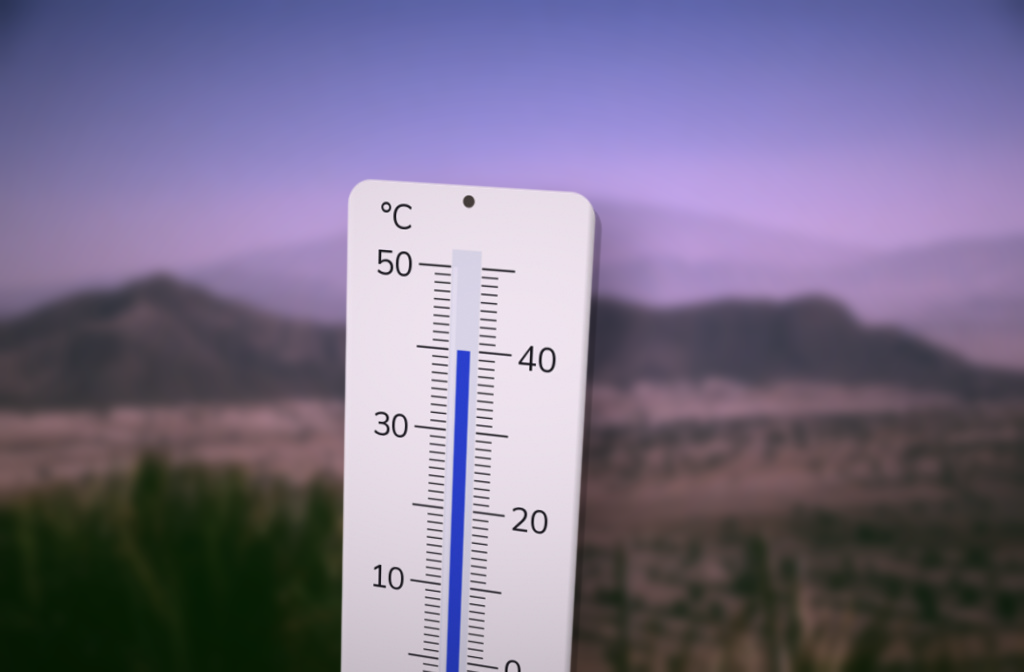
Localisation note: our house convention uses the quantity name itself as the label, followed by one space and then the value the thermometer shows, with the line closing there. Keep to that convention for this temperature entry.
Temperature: 40 °C
